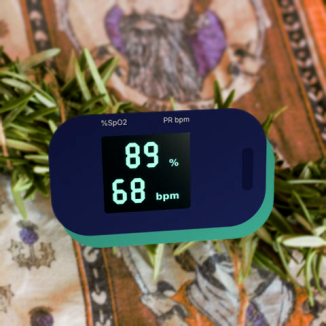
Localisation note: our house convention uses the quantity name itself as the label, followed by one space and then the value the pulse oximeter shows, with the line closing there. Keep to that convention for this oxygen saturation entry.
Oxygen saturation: 89 %
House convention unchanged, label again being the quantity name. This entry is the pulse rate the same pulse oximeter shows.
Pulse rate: 68 bpm
